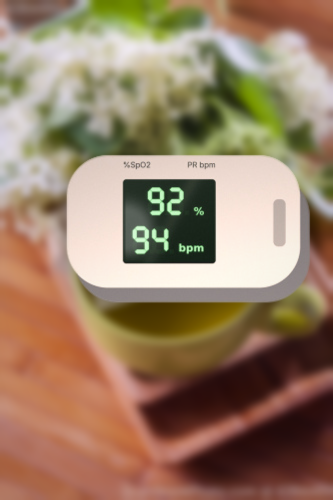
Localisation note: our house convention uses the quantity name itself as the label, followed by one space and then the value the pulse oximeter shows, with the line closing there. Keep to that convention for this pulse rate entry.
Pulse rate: 94 bpm
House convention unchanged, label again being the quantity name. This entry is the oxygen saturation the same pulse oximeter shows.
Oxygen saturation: 92 %
